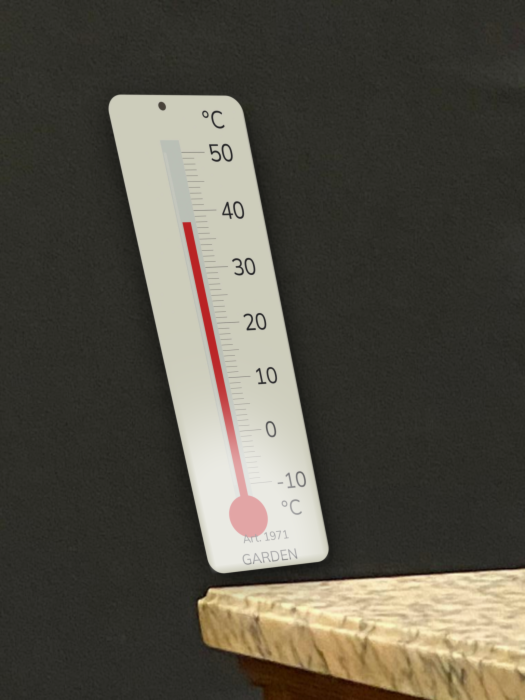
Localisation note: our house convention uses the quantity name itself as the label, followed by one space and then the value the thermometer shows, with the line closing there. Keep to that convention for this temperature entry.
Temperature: 38 °C
